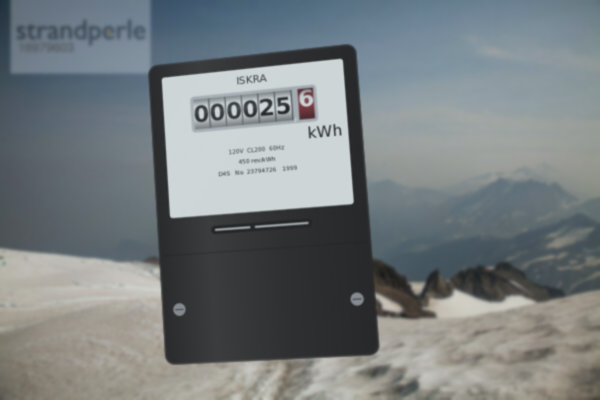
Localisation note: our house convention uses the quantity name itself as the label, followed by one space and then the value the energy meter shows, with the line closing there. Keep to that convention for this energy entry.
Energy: 25.6 kWh
